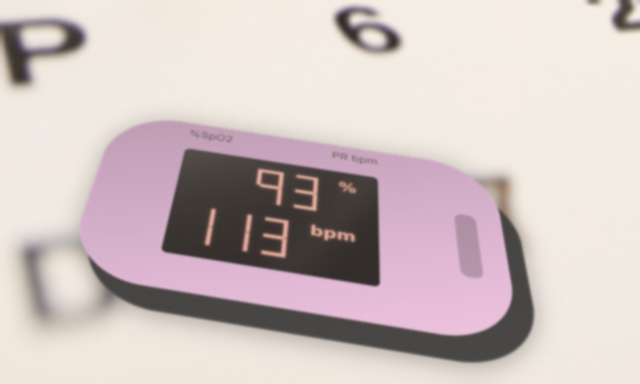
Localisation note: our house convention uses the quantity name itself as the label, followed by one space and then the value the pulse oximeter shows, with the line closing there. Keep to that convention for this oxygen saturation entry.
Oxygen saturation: 93 %
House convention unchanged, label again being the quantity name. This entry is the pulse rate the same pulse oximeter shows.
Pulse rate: 113 bpm
